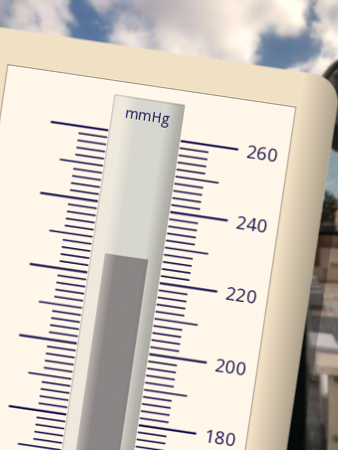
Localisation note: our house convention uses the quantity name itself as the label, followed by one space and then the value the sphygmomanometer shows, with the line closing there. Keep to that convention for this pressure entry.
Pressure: 226 mmHg
